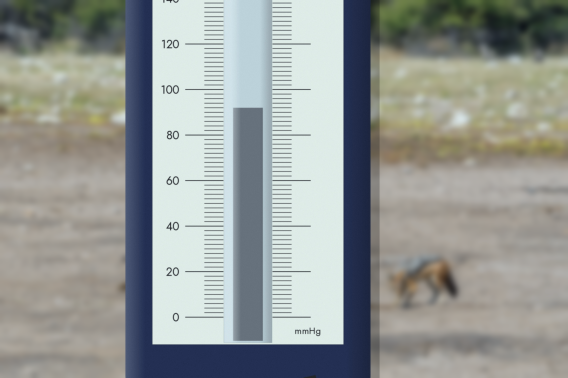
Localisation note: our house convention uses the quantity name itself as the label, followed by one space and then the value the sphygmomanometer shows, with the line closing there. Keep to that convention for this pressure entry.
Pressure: 92 mmHg
